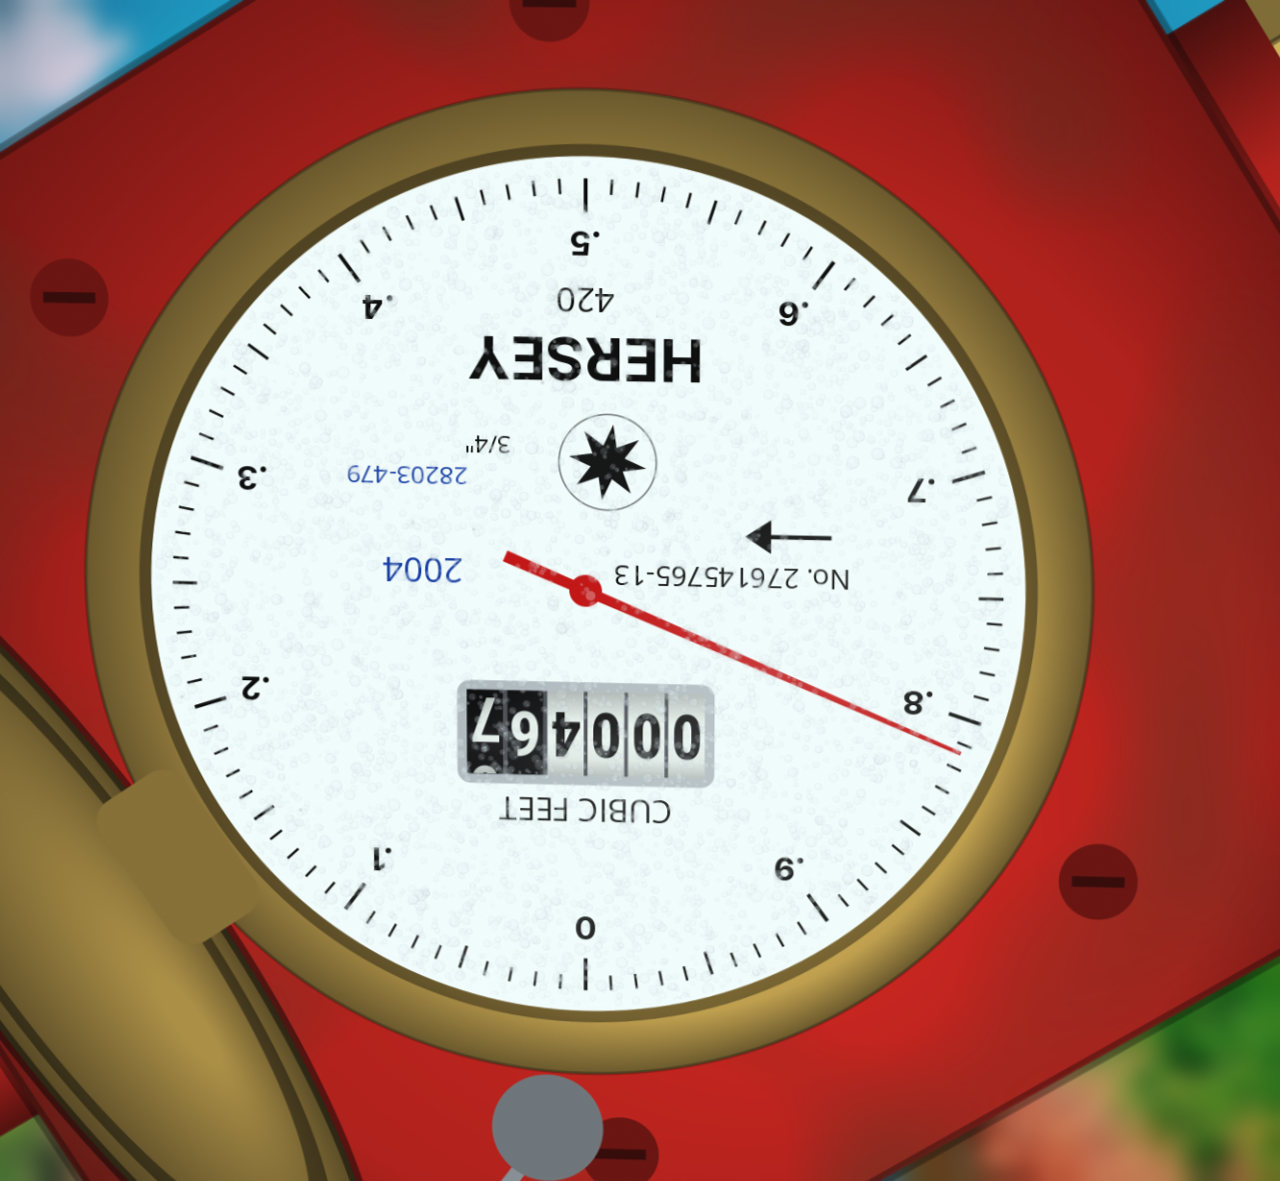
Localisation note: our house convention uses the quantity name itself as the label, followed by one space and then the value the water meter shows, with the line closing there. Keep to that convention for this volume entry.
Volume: 466.81 ft³
